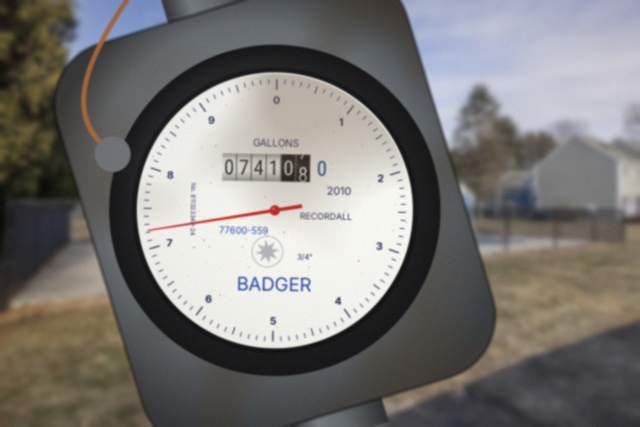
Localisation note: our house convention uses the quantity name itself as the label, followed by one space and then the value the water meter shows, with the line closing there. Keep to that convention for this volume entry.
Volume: 741077.2 gal
